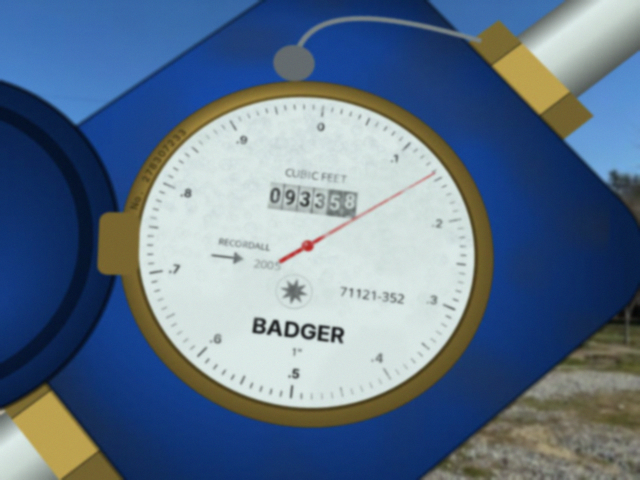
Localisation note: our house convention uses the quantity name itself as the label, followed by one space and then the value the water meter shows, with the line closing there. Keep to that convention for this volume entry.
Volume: 93358.14 ft³
